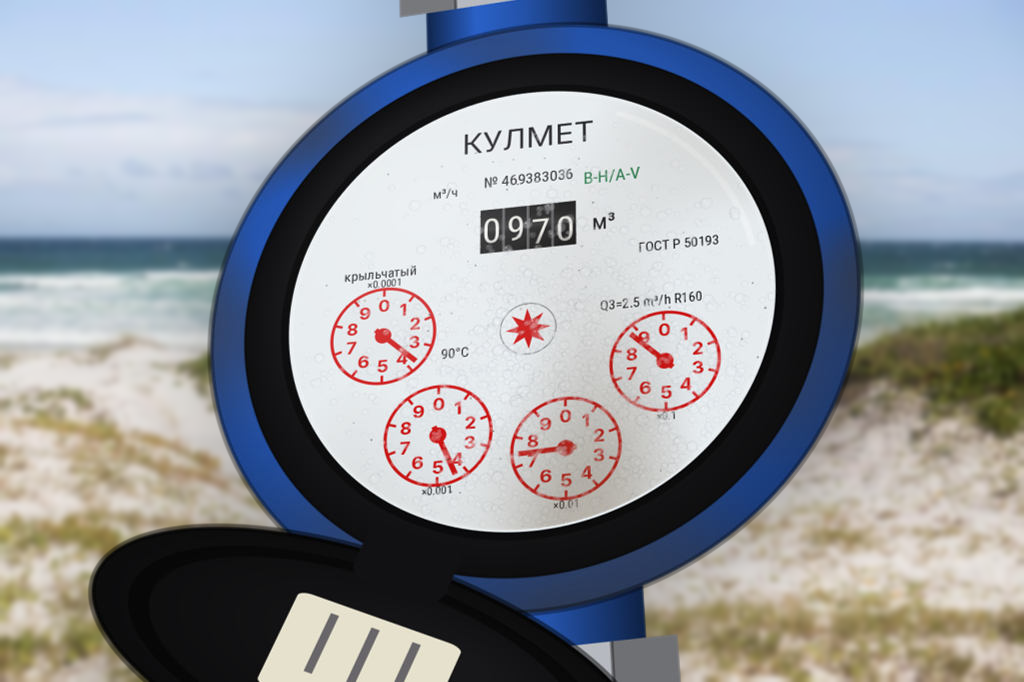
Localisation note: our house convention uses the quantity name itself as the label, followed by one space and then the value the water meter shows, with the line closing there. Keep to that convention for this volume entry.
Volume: 969.8743 m³
